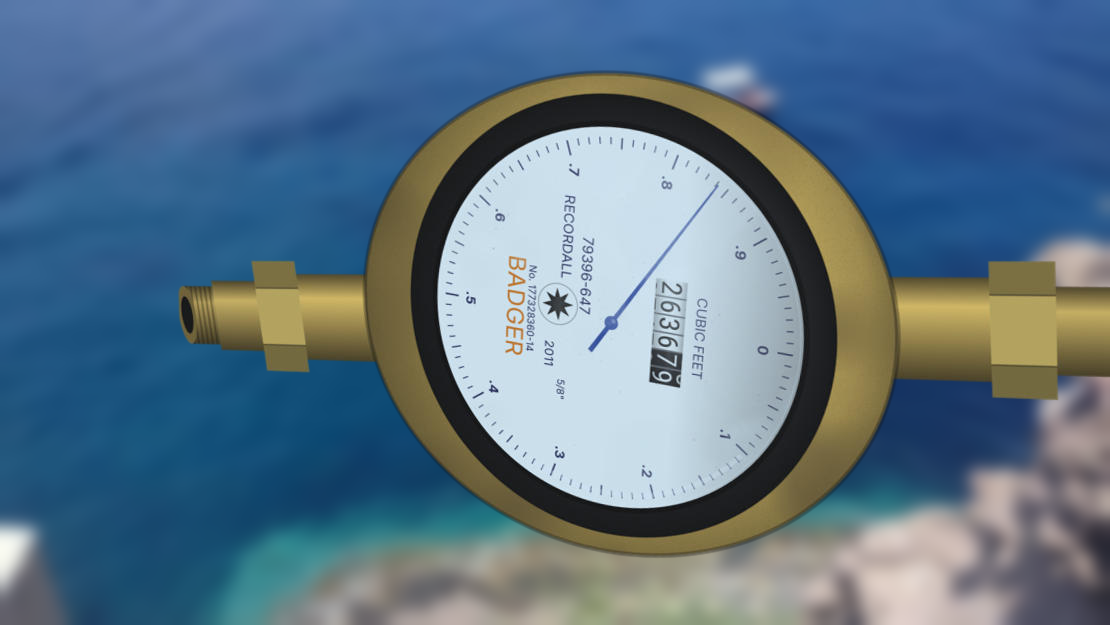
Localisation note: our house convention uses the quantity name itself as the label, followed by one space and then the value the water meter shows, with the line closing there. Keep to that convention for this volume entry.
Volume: 263678.84 ft³
